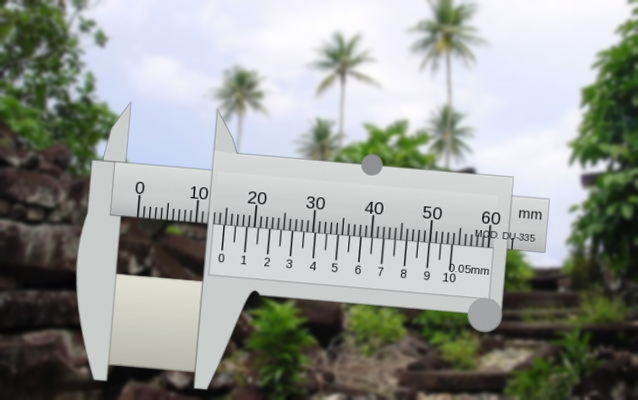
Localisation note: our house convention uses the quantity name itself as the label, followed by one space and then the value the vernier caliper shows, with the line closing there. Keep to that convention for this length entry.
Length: 14.8 mm
